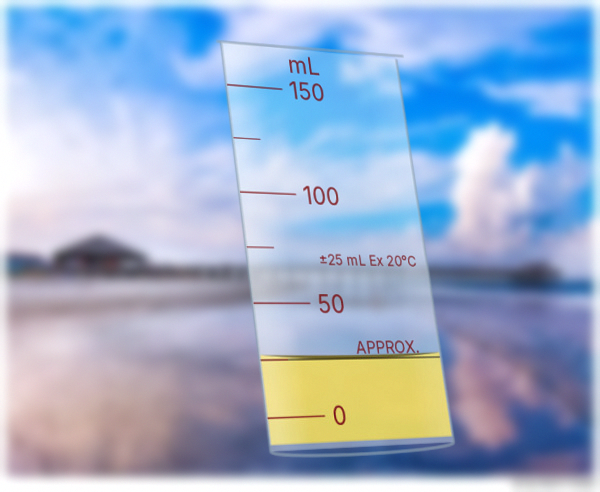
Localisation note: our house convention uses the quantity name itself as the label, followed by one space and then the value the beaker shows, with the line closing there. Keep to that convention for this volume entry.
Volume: 25 mL
